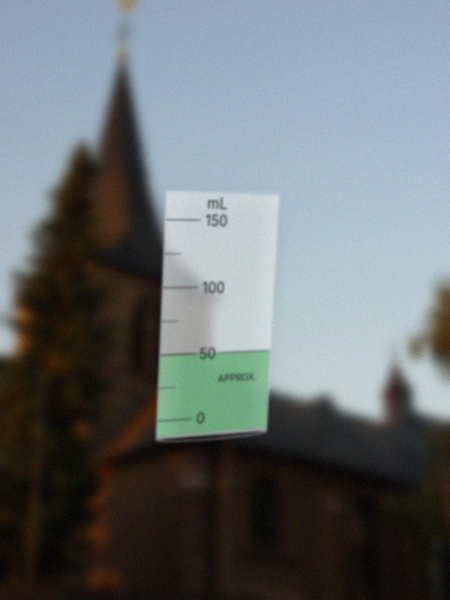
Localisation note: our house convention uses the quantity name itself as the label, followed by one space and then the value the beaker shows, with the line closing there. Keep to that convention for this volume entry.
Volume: 50 mL
